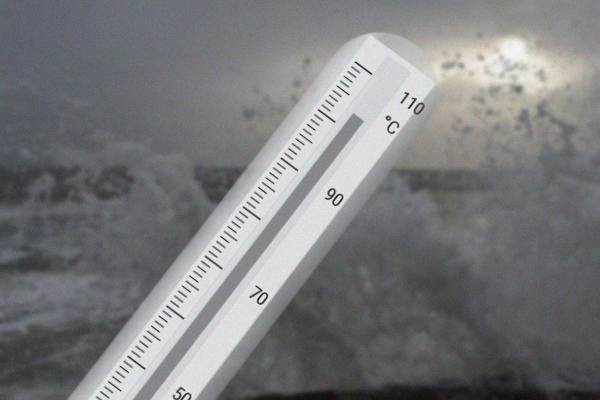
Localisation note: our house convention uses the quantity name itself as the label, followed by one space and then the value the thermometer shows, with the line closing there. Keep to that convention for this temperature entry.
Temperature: 103 °C
